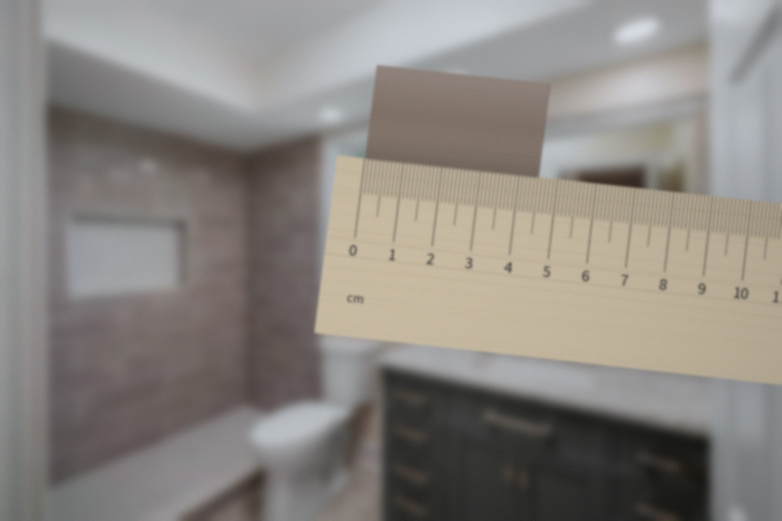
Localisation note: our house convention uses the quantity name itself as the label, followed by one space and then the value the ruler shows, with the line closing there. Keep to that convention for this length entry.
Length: 4.5 cm
